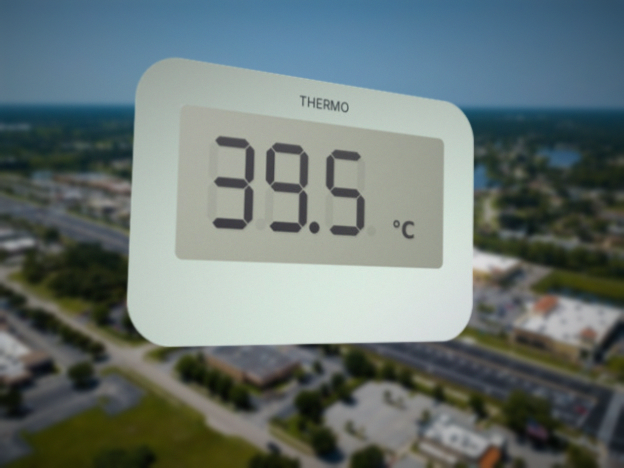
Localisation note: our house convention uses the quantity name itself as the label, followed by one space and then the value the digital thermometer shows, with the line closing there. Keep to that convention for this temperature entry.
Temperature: 39.5 °C
